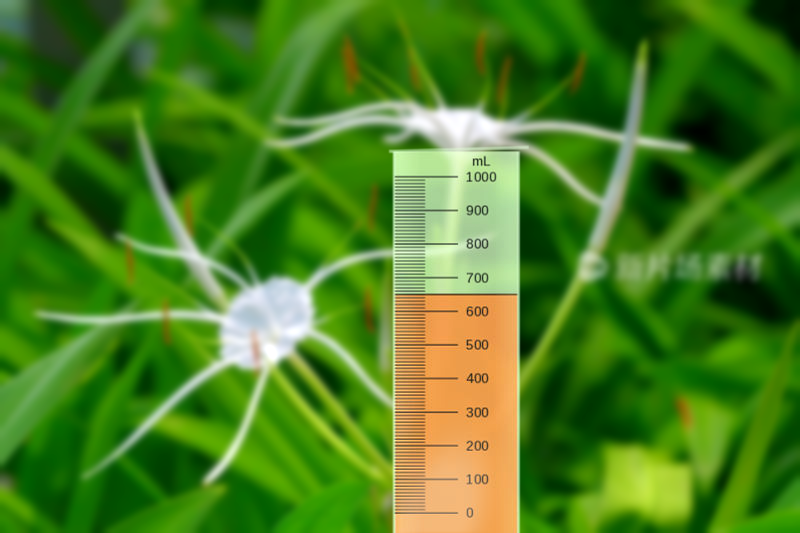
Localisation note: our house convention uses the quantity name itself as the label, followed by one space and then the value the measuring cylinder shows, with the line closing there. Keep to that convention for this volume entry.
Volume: 650 mL
